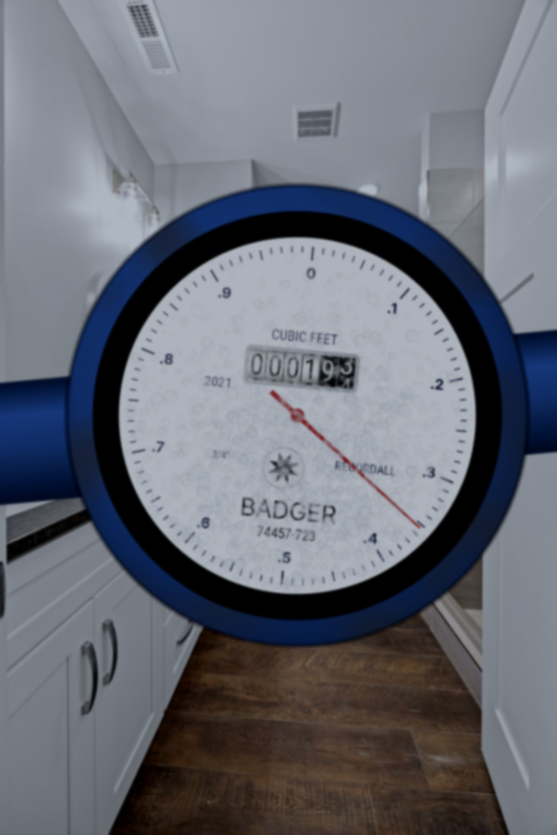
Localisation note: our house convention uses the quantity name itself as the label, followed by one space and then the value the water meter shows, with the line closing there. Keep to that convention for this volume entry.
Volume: 193.35 ft³
